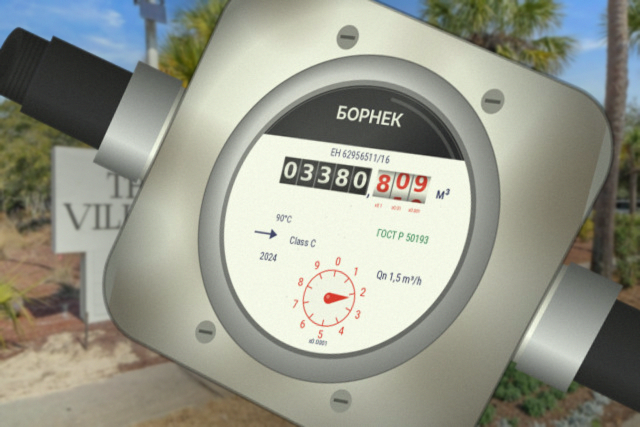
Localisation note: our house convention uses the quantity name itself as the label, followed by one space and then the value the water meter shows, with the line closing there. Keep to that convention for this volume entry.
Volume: 3380.8092 m³
